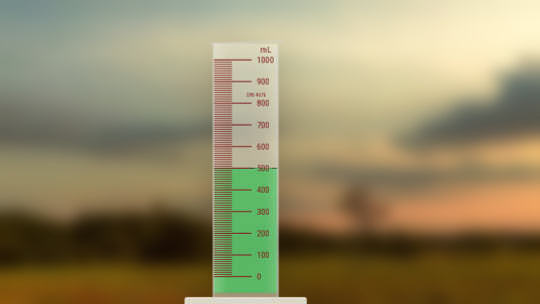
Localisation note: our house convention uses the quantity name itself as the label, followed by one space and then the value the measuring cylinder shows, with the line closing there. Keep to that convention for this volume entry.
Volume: 500 mL
